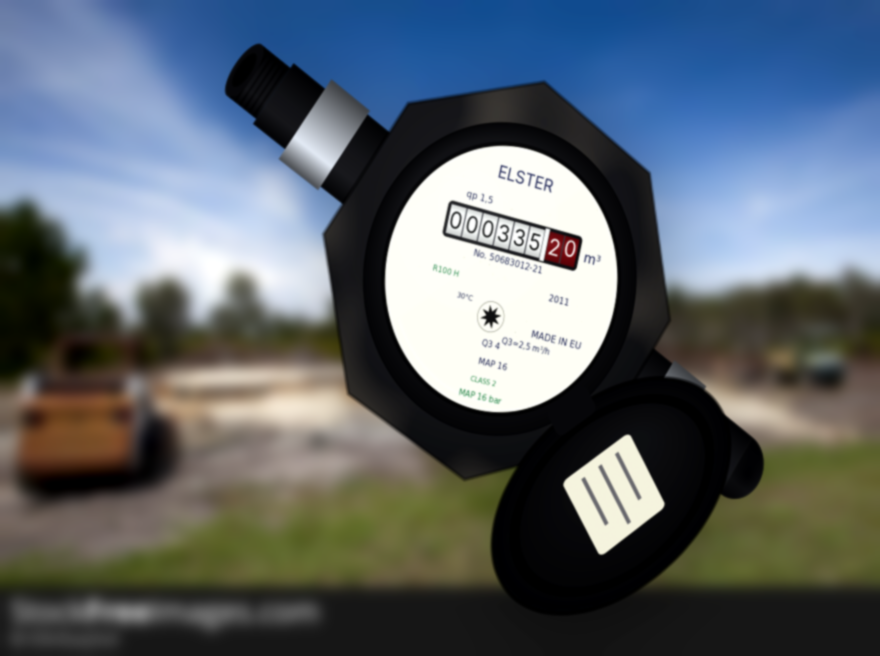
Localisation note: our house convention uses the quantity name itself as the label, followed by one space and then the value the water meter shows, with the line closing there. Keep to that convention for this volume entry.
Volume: 335.20 m³
